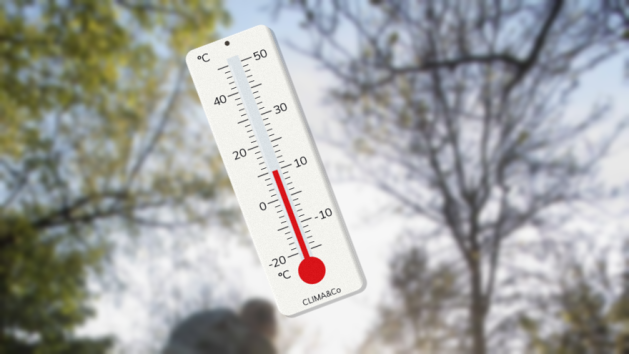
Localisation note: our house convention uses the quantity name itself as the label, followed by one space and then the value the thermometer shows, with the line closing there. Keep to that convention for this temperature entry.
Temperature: 10 °C
